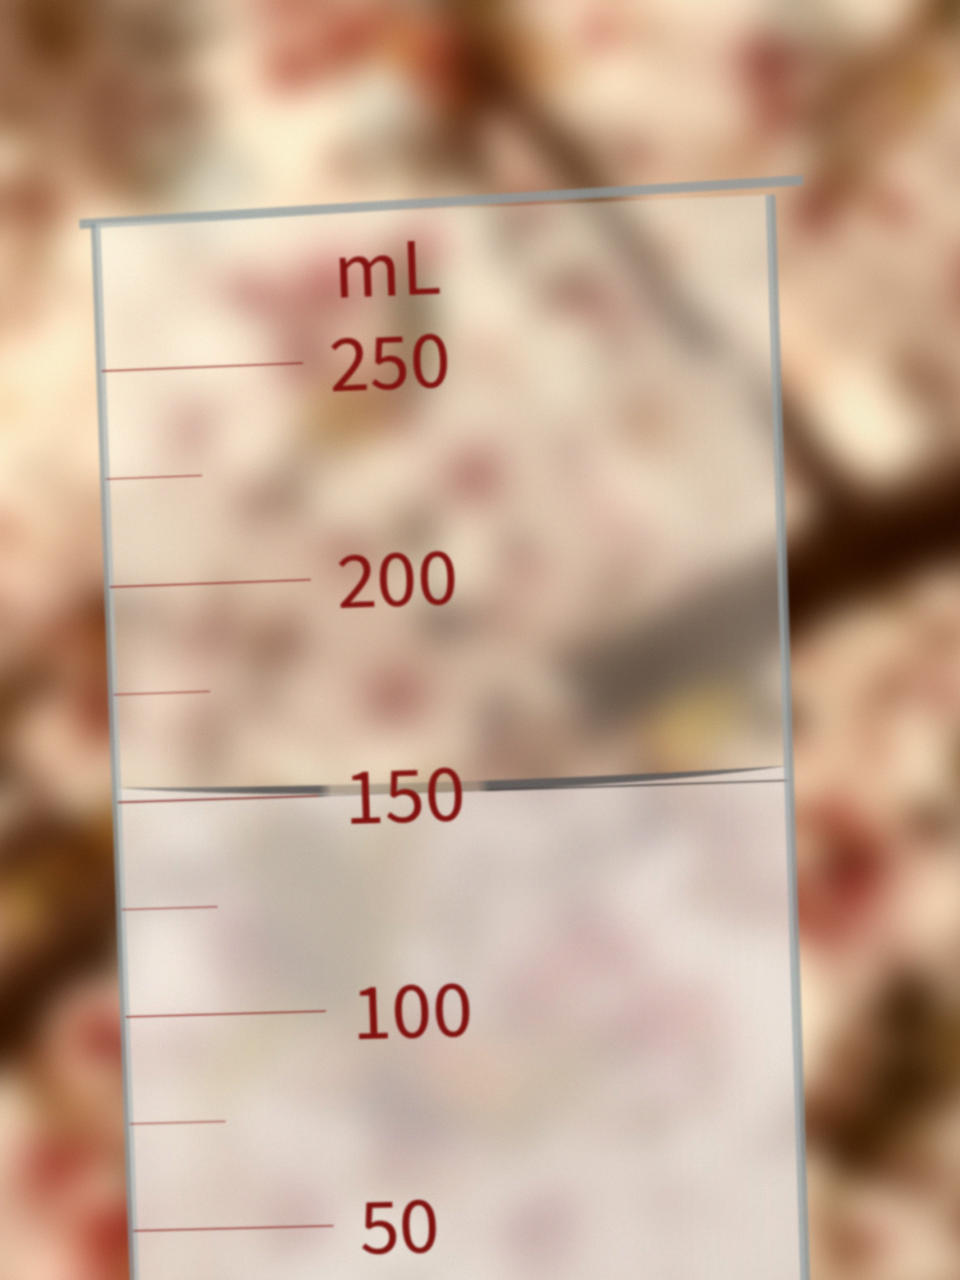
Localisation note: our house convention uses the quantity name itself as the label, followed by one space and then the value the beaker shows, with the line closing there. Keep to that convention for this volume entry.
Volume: 150 mL
